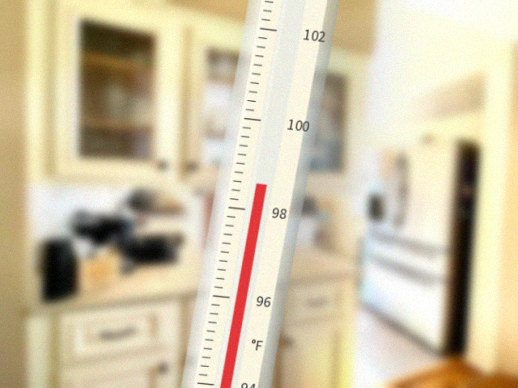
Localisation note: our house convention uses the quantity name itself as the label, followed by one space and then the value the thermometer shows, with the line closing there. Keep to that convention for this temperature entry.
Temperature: 98.6 °F
